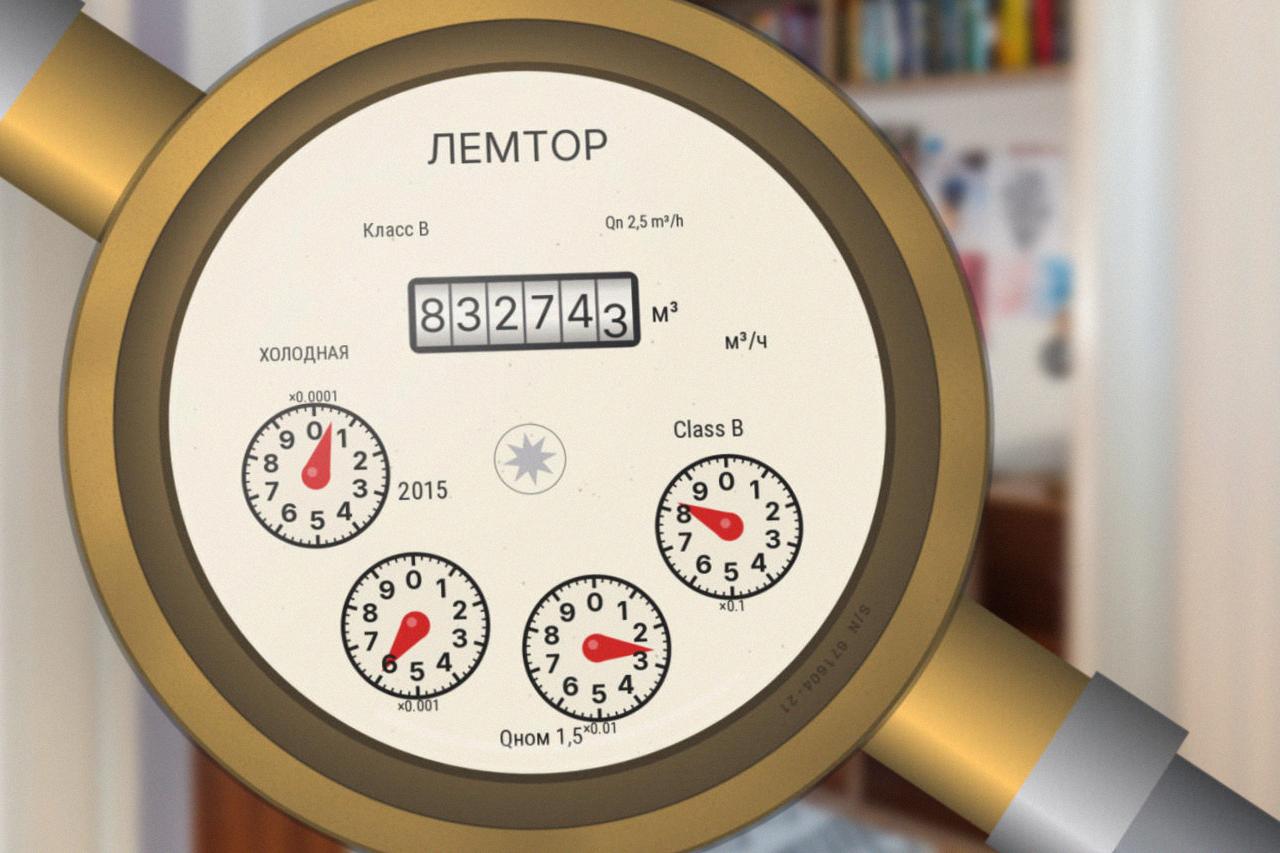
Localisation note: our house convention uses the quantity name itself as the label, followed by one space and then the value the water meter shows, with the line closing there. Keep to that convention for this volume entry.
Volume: 832742.8260 m³
